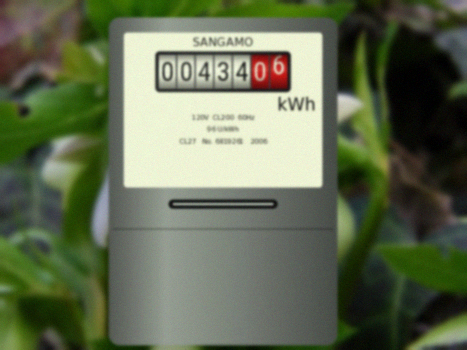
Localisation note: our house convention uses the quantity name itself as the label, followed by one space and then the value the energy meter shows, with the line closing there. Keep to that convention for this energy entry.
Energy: 434.06 kWh
